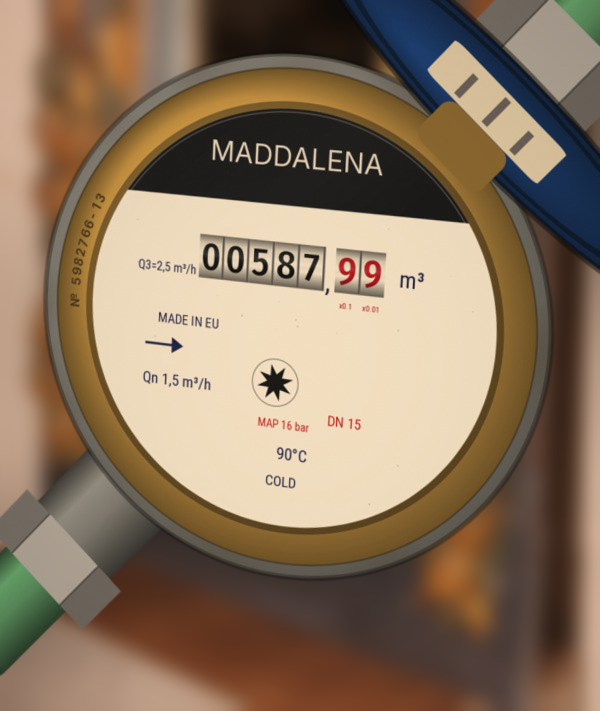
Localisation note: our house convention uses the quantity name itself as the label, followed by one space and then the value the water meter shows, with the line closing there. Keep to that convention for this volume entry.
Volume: 587.99 m³
